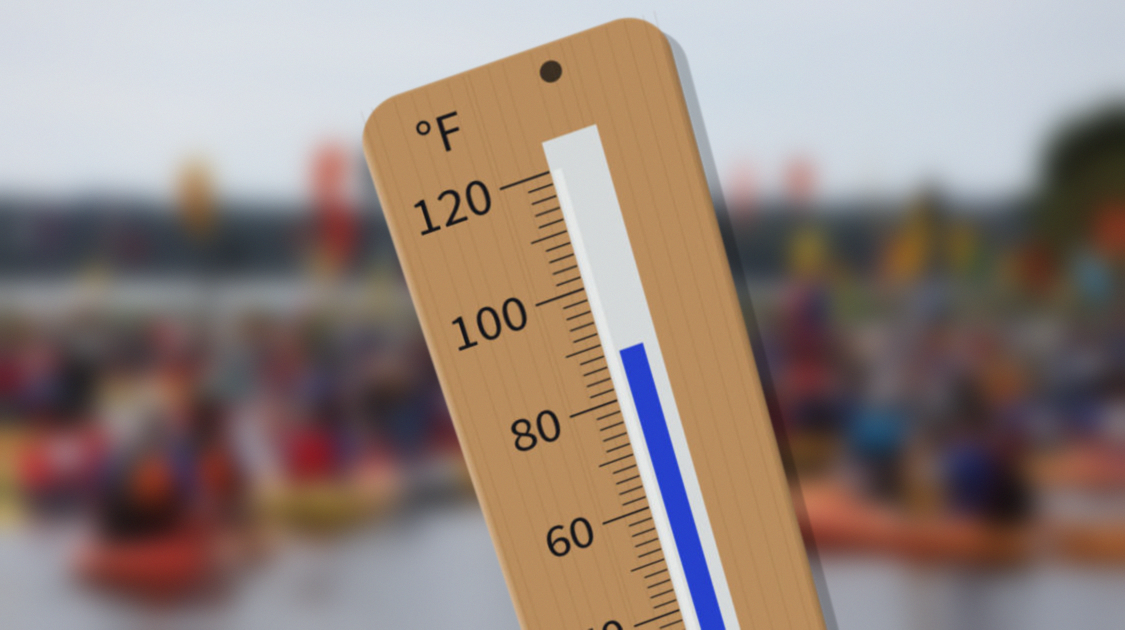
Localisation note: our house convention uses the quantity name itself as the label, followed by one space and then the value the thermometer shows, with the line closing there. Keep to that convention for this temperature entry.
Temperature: 88 °F
